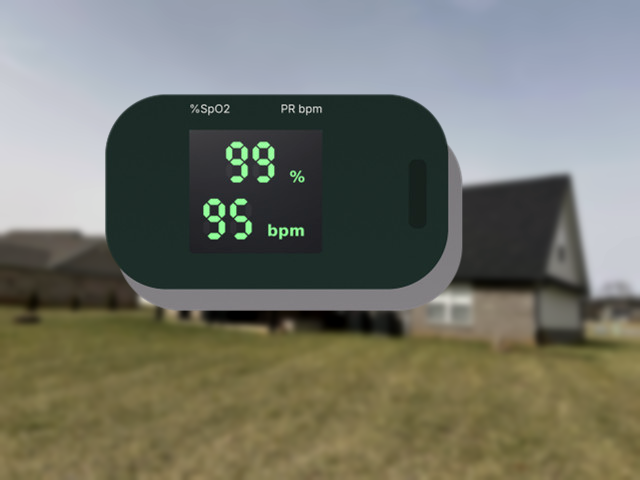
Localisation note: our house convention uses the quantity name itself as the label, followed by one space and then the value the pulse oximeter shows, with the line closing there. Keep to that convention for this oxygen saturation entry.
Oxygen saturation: 99 %
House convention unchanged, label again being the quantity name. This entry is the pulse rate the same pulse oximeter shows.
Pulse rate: 95 bpm
